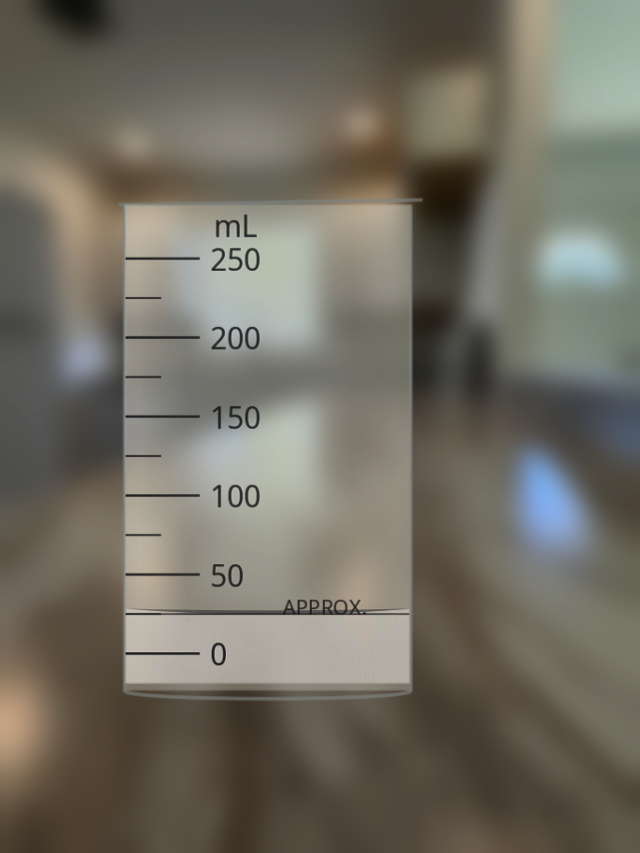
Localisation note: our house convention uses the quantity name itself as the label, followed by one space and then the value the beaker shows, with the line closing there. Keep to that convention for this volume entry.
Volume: 25 mL
